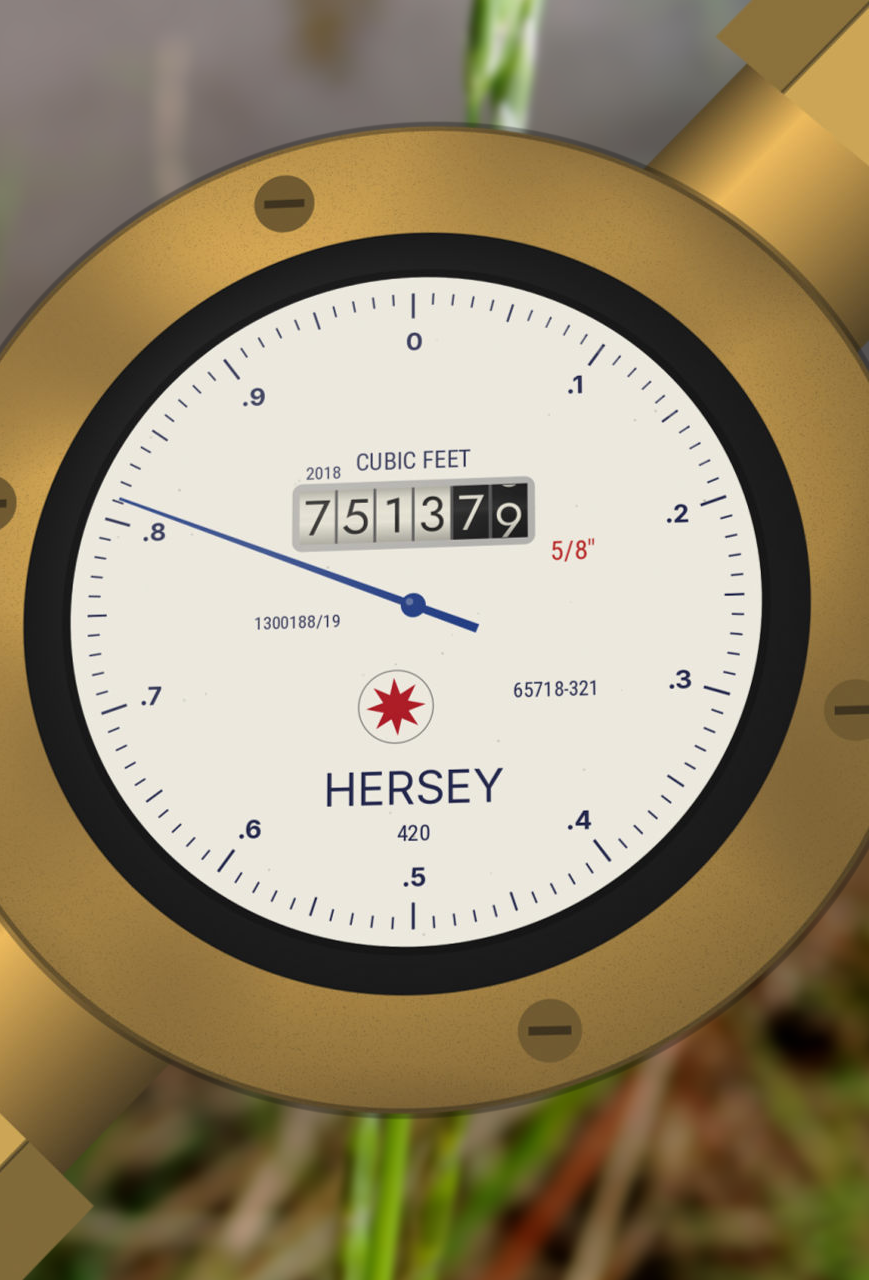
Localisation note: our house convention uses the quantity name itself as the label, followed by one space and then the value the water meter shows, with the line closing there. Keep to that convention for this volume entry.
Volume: 751378.81 ft³
